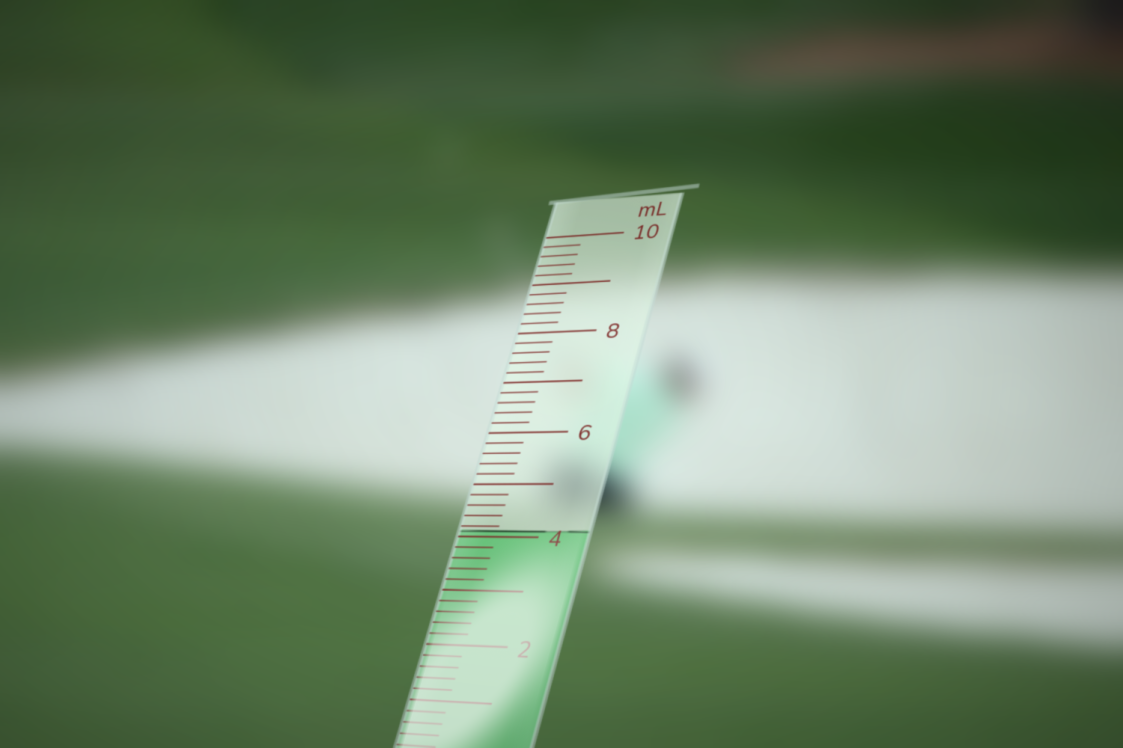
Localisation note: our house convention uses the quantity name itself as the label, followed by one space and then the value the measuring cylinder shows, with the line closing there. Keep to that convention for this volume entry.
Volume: 4.1 mL
